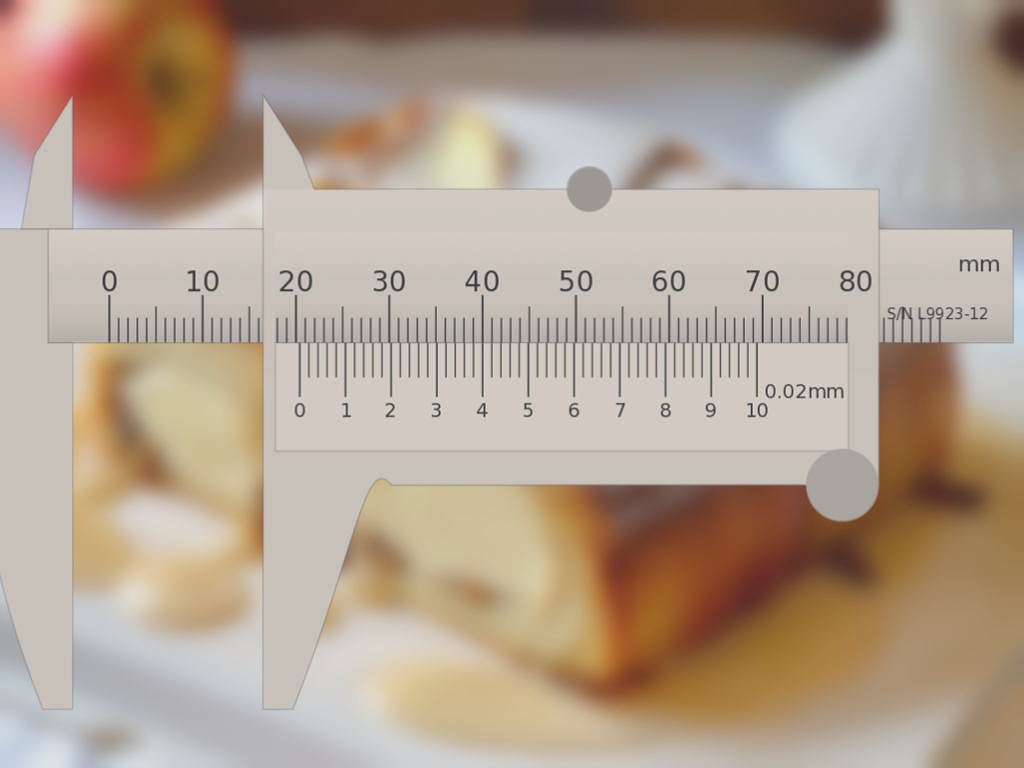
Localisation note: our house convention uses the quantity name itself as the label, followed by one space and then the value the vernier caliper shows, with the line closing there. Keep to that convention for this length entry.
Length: 20.4 mm
